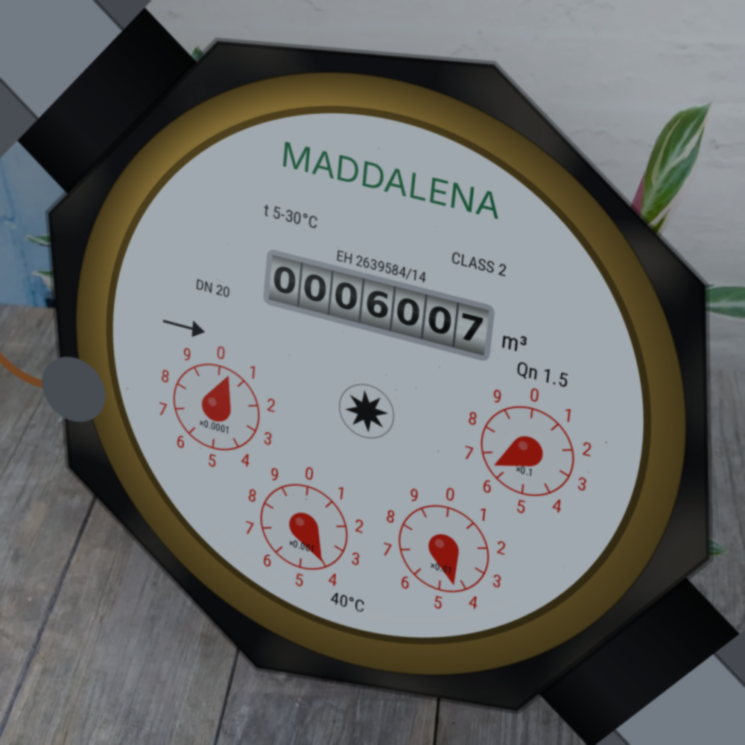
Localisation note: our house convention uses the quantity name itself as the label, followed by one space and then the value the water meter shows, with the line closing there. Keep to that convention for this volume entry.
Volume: 6007.6440 m³
